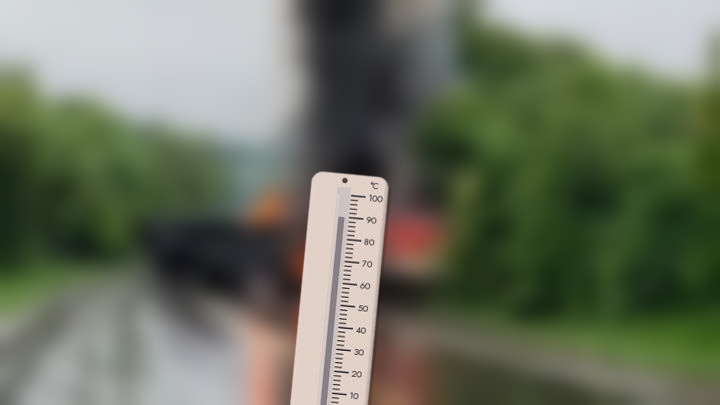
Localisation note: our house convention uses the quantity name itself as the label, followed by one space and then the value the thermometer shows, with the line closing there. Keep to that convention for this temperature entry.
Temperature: 90 °C
